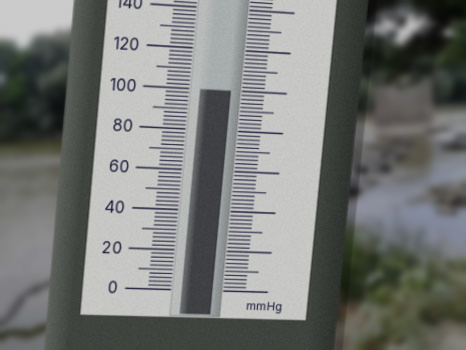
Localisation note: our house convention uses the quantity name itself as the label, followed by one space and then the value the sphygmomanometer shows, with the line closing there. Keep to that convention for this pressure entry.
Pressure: 100 mmHg
